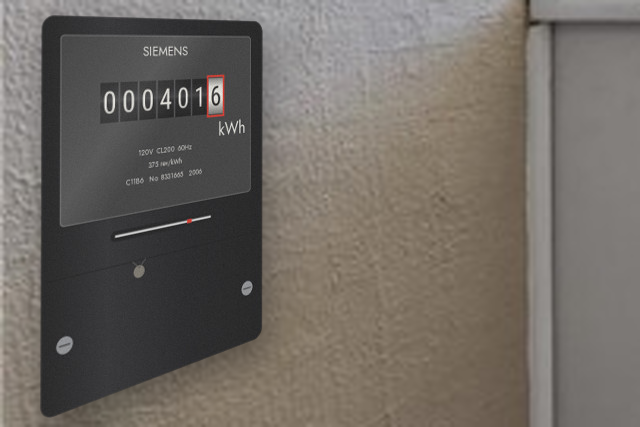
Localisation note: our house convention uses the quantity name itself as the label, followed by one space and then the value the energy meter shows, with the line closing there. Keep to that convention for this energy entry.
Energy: 401.6 kWh
